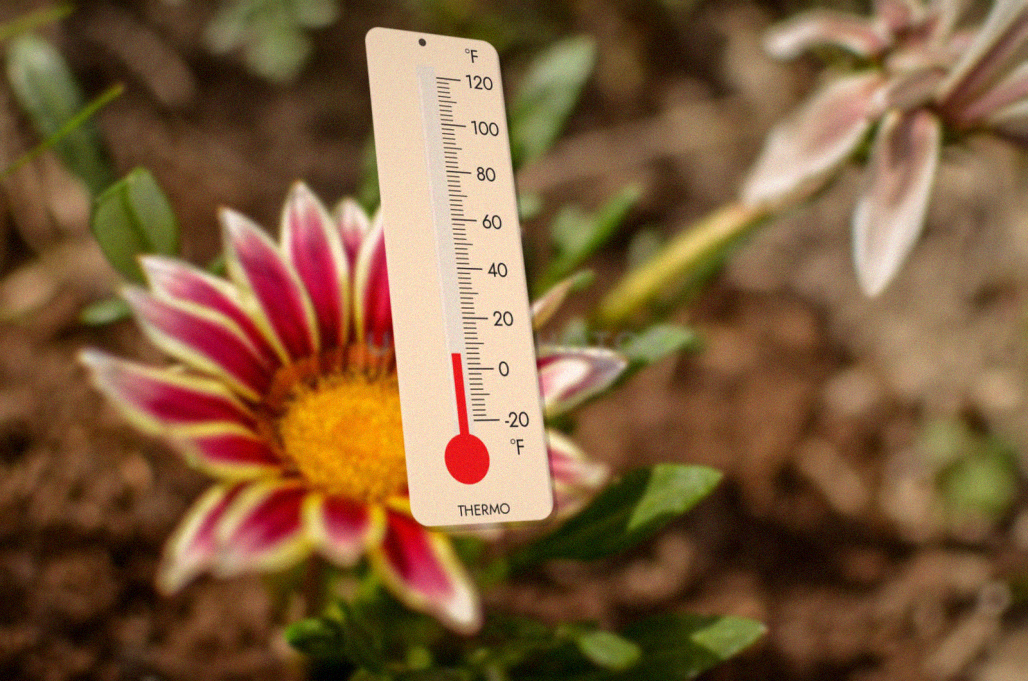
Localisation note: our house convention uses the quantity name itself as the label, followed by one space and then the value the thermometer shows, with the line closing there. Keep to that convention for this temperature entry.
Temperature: 6 °F
